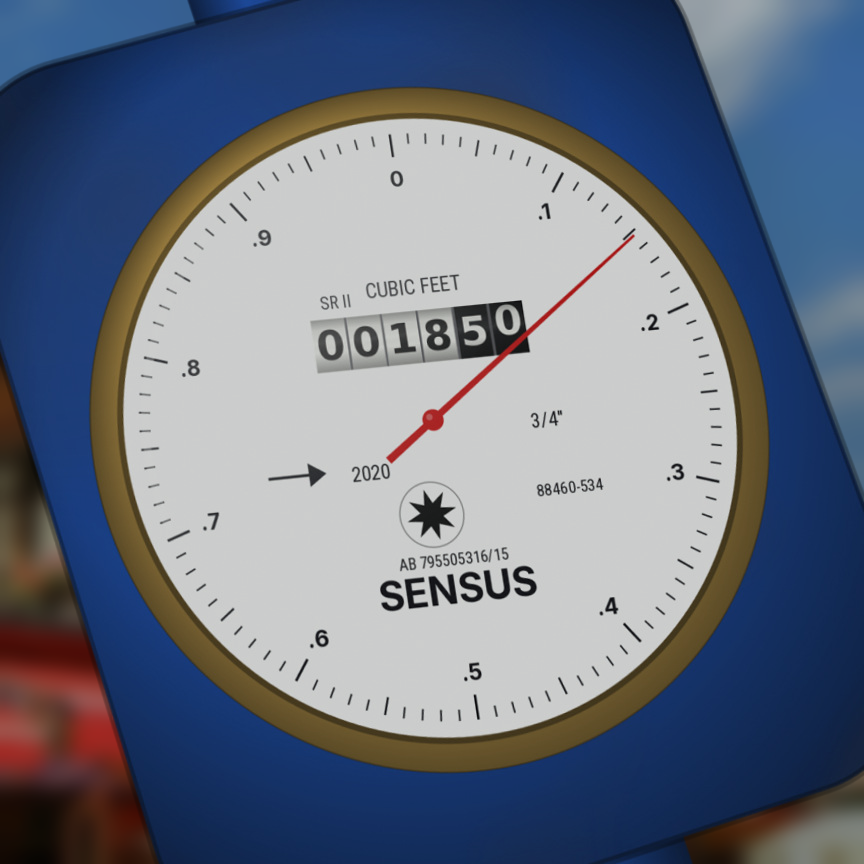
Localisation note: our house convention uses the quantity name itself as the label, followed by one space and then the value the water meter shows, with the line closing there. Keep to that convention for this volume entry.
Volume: 1850.15 ft³
